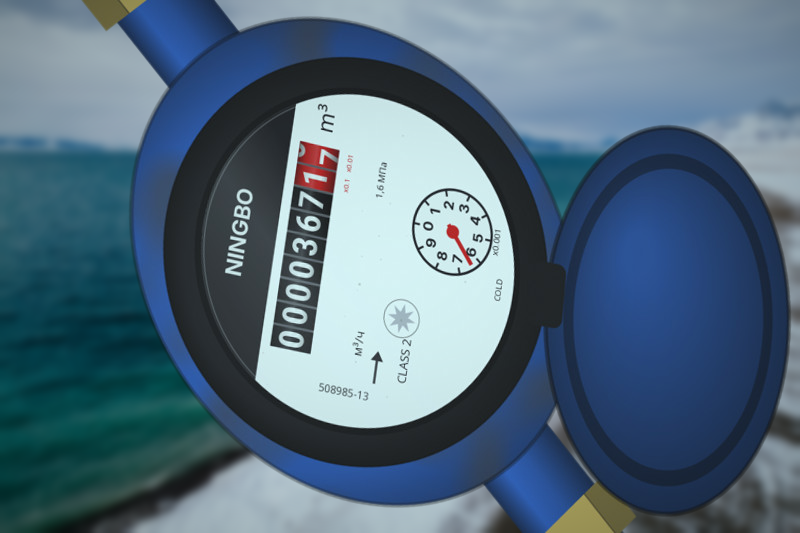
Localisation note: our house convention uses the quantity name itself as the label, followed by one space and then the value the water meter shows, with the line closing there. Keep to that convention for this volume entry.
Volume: 367.166 m³
